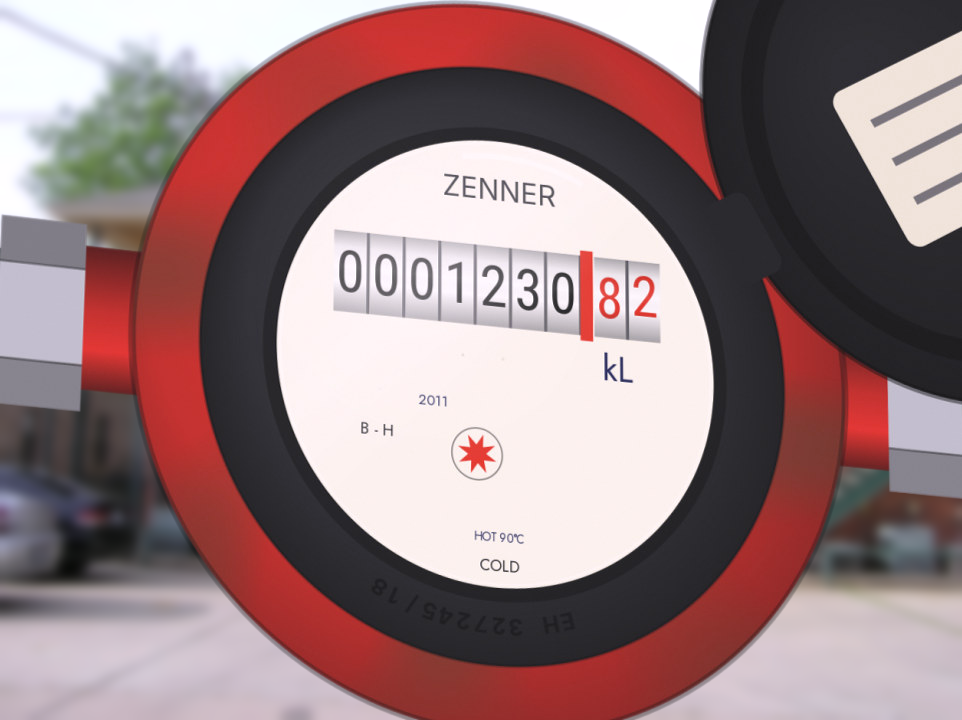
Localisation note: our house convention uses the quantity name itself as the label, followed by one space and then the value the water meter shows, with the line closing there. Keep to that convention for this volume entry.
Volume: 1230.82 kL
